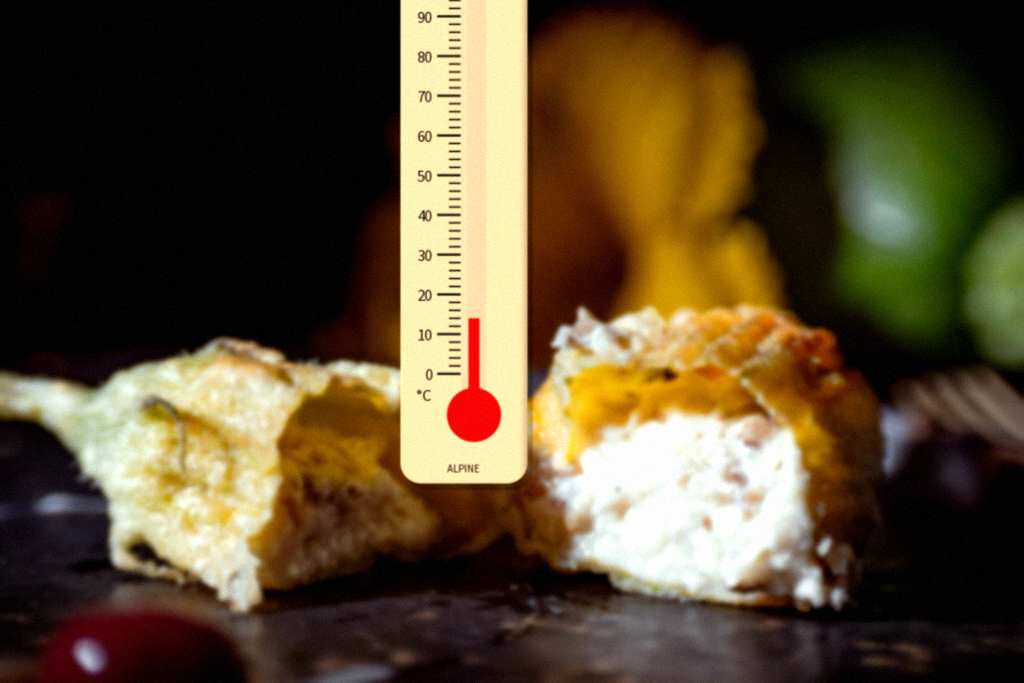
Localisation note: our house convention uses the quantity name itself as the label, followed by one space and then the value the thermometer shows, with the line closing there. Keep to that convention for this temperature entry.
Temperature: 14 °C
